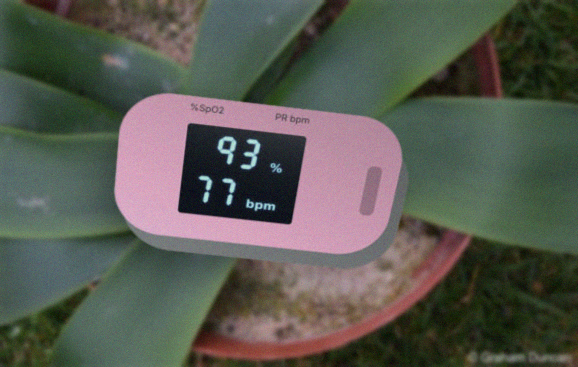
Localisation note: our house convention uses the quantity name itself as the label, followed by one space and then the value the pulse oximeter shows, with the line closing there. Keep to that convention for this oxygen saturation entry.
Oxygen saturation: 93 %
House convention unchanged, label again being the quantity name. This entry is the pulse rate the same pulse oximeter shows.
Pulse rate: 77 bpm
